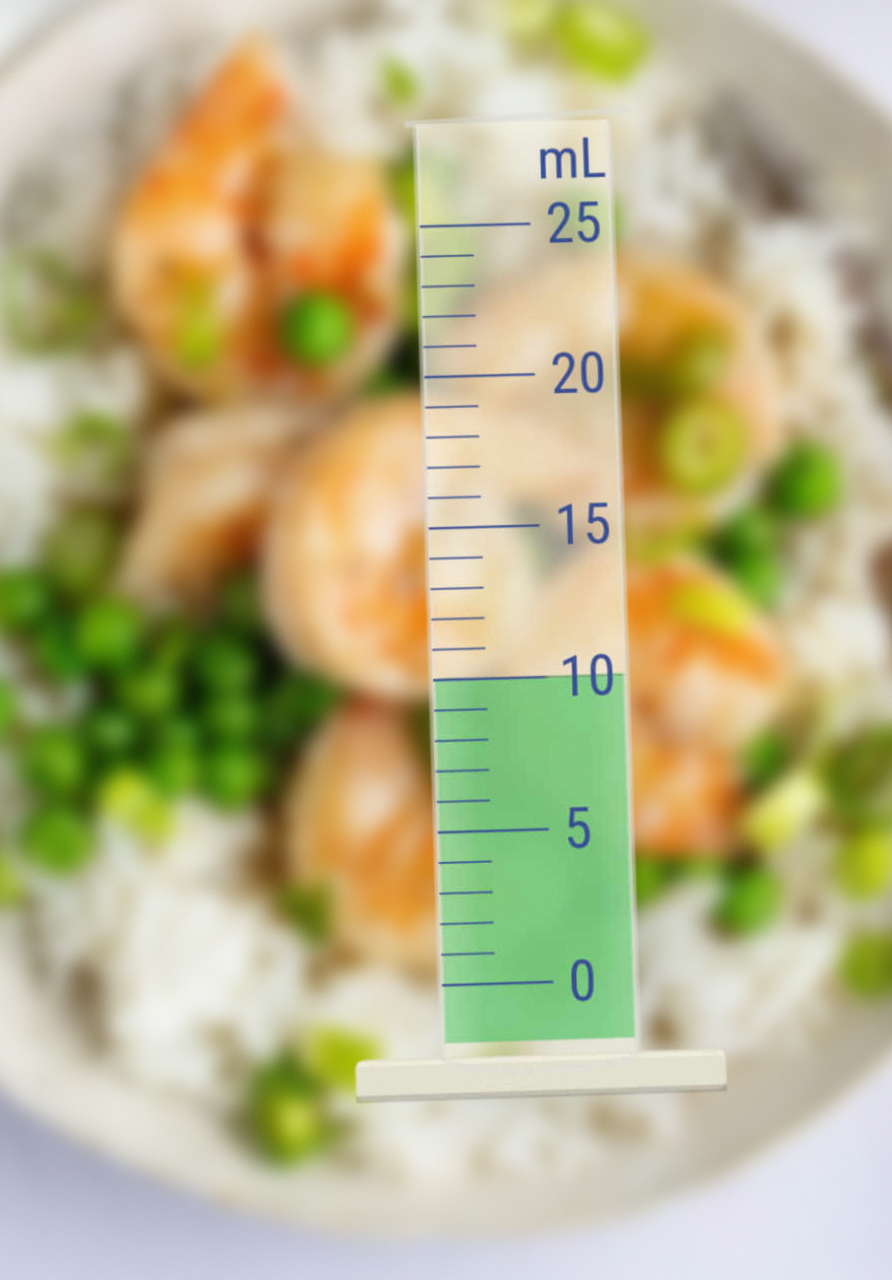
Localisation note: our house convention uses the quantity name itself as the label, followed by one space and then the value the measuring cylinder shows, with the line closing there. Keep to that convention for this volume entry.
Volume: 10 mL
